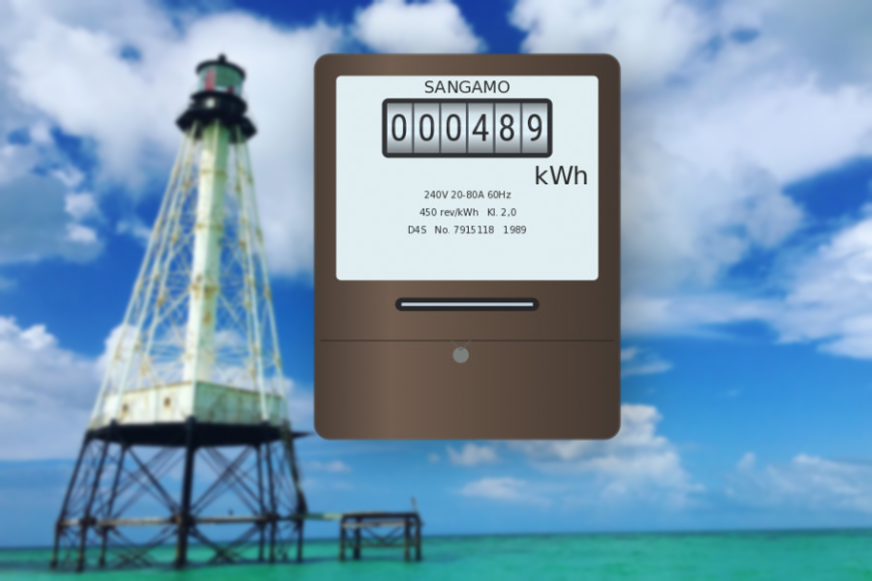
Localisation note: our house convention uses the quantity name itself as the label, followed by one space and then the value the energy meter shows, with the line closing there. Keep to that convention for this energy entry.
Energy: 489 kWh
